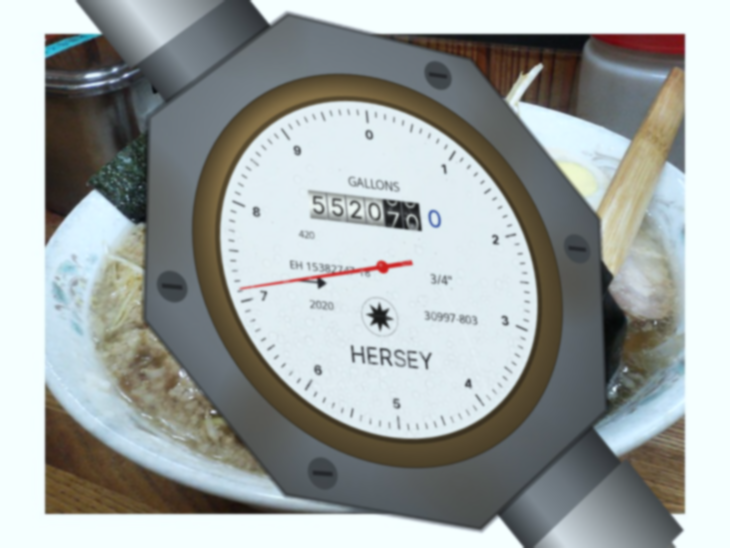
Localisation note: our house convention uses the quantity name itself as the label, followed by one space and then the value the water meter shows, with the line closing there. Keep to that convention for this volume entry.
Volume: 5520697.1 gal
